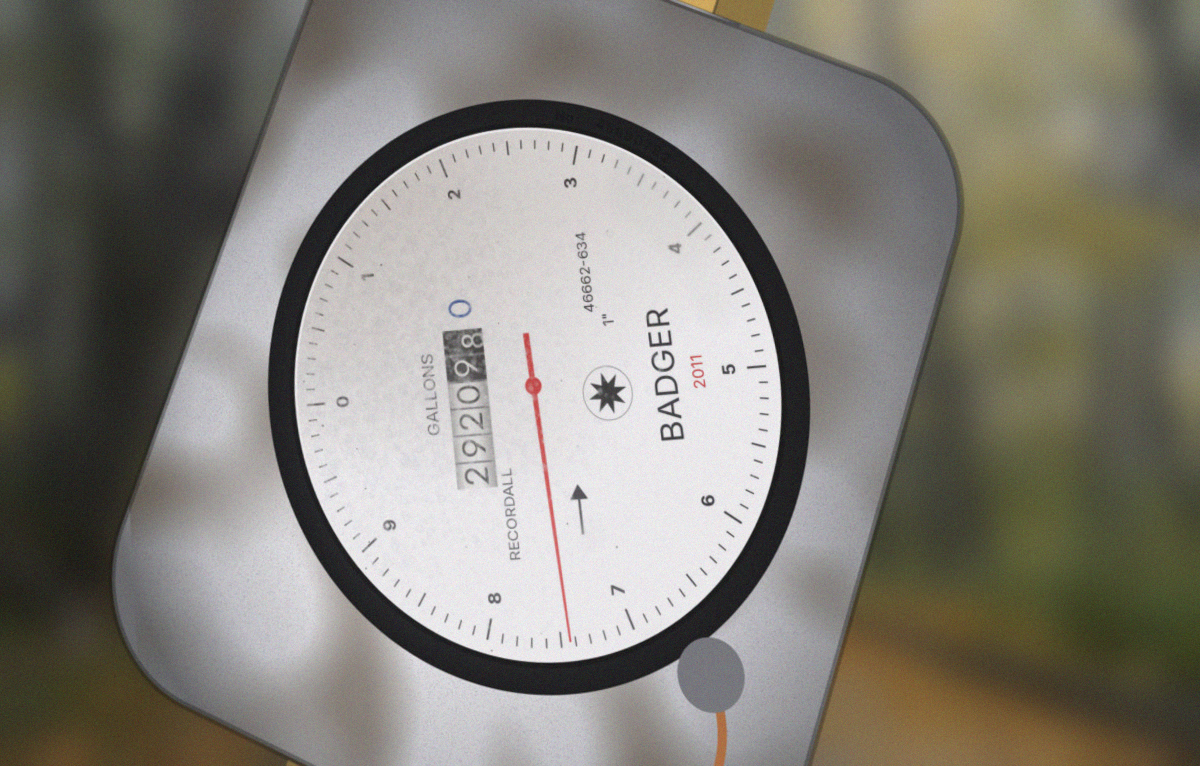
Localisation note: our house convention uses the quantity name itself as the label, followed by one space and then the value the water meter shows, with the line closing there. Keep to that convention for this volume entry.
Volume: 2920977.4 gal
